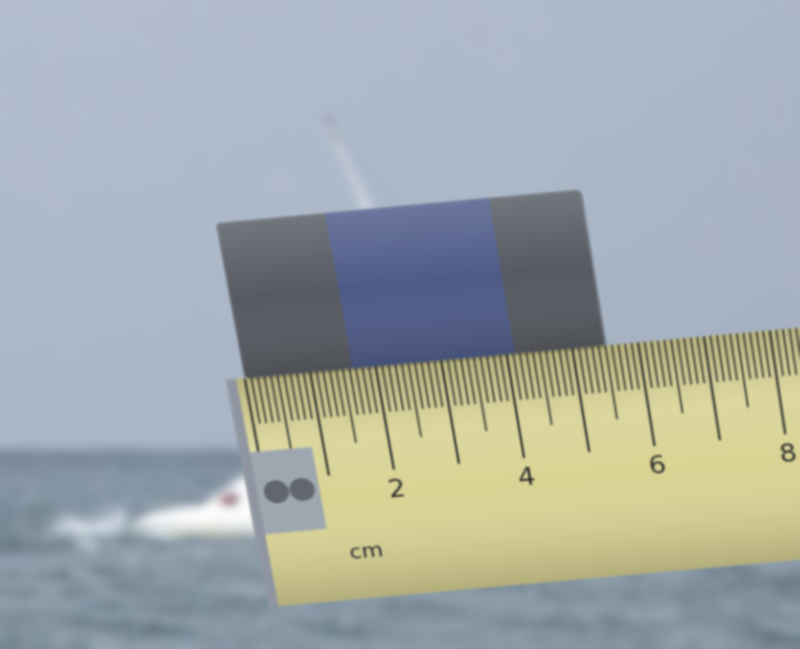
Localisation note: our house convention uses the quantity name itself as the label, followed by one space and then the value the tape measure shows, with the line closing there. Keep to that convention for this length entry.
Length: 5.5 cm
